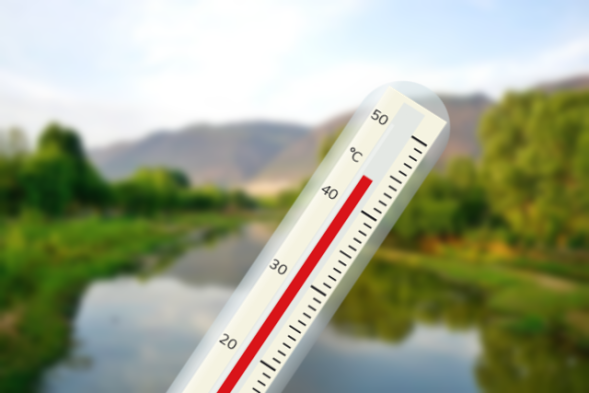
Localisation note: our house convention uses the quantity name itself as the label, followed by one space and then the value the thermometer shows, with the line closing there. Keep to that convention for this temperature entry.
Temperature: 43.5 °C
